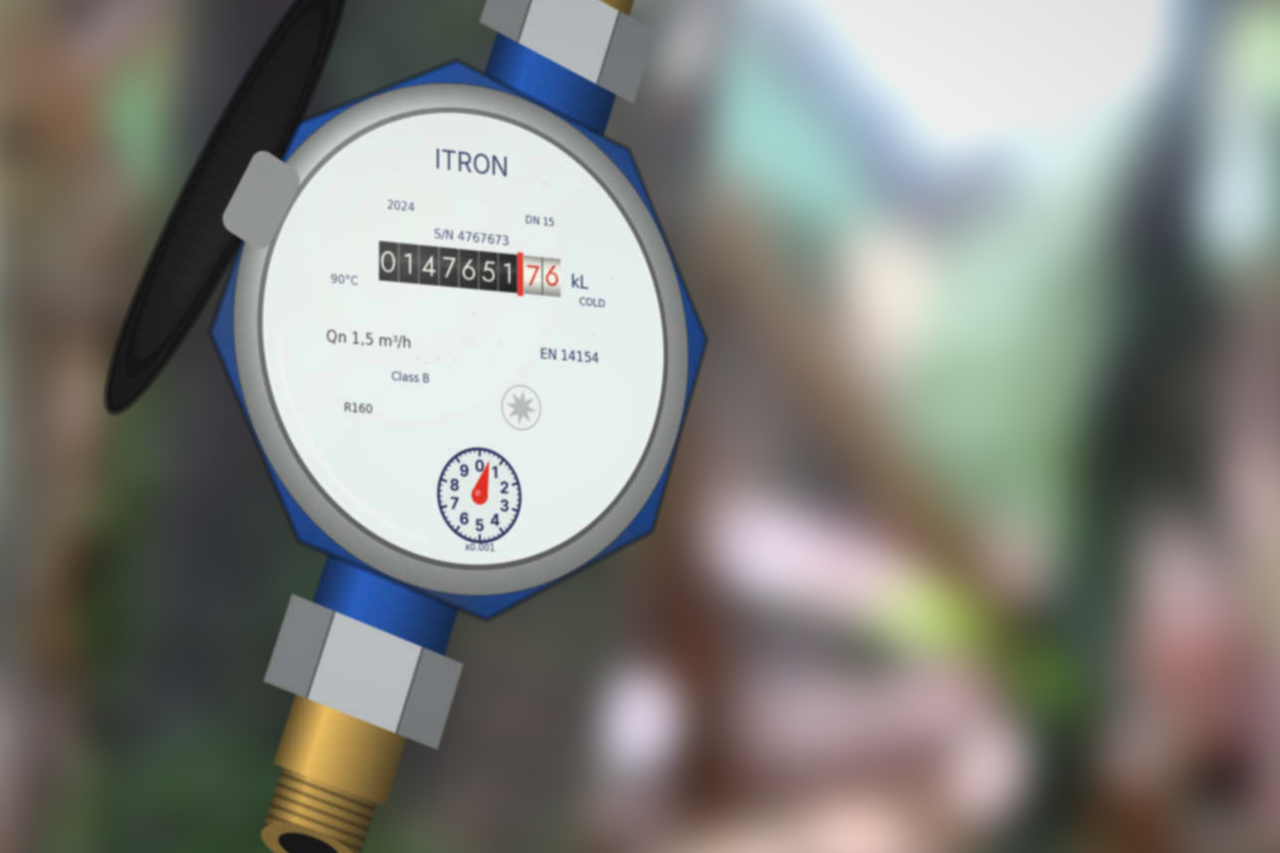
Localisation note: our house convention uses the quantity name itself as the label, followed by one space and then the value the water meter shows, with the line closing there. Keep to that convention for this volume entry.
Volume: 147651.760 kL
